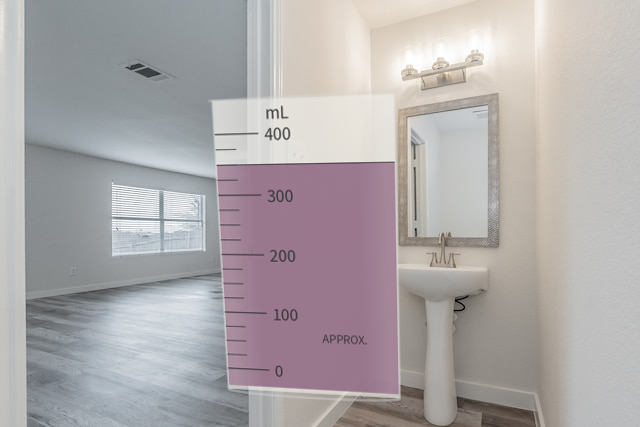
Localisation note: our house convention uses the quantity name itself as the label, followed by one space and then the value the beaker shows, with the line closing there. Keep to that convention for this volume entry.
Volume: 350 mL
